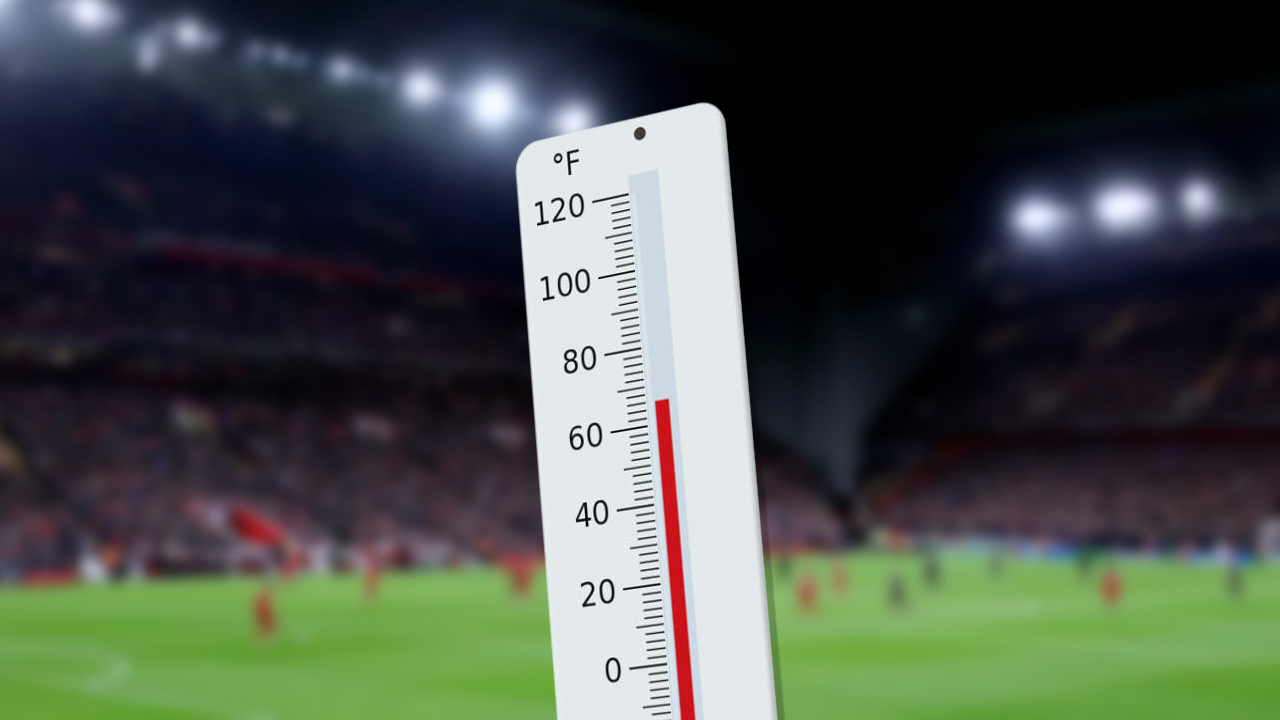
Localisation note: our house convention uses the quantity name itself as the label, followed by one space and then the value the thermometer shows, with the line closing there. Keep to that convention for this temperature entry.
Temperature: 66 °F
